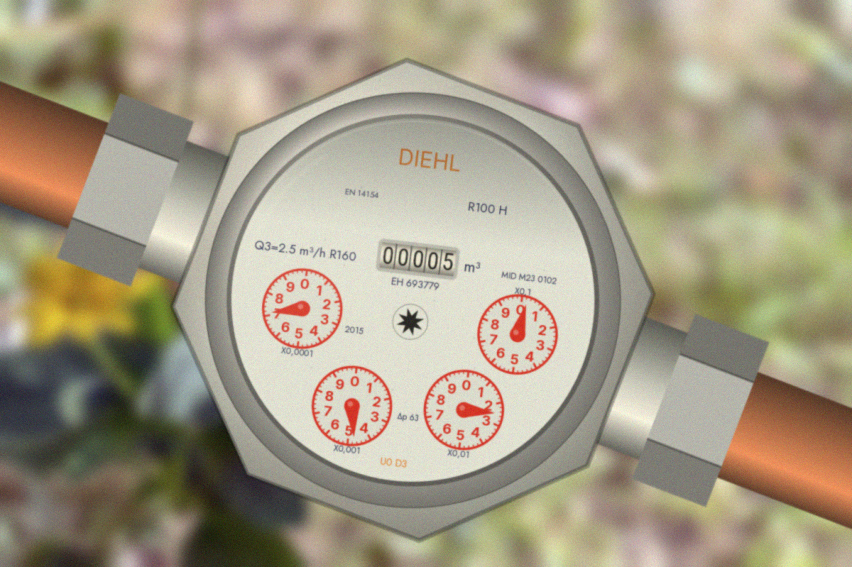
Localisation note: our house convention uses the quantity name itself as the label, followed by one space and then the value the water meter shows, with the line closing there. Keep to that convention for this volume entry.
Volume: 5.0247 m³
